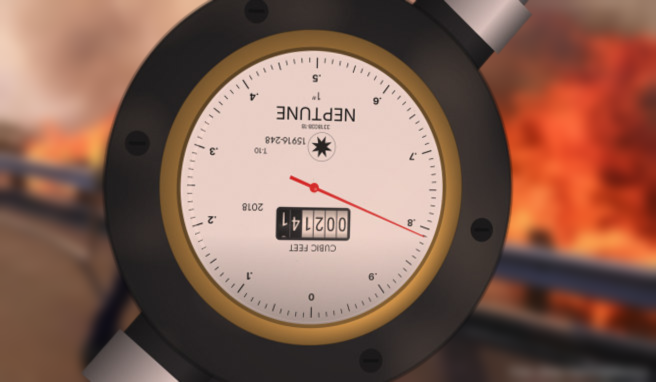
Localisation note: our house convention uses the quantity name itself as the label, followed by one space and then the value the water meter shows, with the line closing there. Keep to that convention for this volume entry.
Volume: 2140.81 ft³
